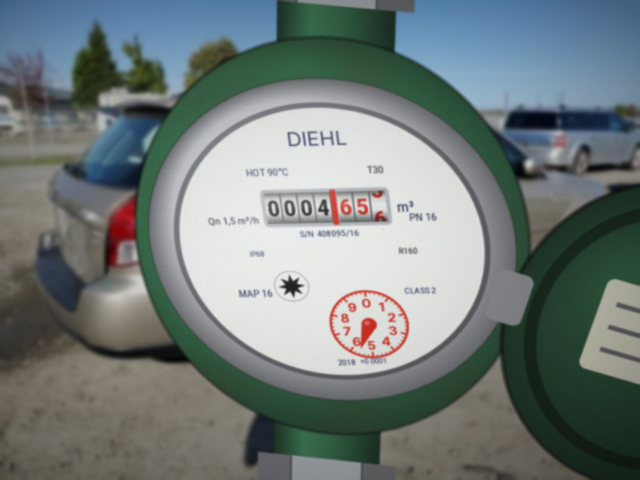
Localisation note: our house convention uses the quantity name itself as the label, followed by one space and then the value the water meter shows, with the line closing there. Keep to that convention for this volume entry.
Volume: 4.6555 m³
